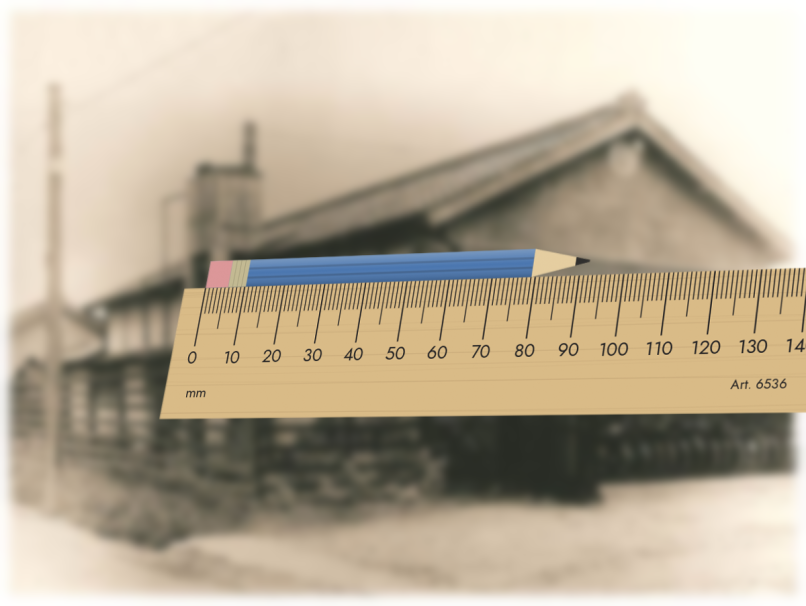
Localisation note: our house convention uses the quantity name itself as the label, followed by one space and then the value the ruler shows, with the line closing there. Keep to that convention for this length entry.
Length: 92 mm
